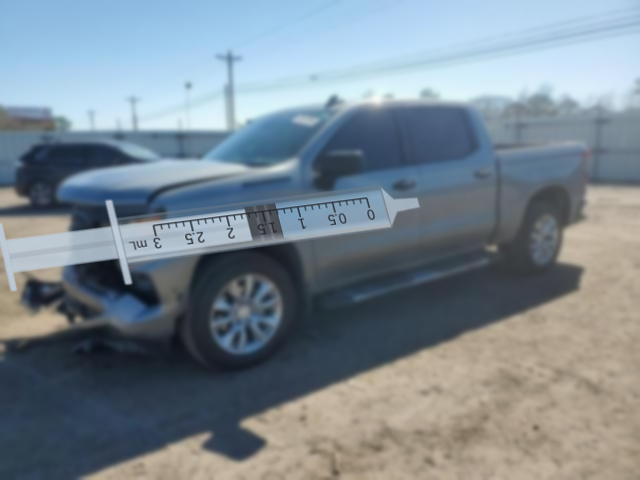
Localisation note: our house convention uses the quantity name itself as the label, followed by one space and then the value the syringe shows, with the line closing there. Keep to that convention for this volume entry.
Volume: 1.3 mL
